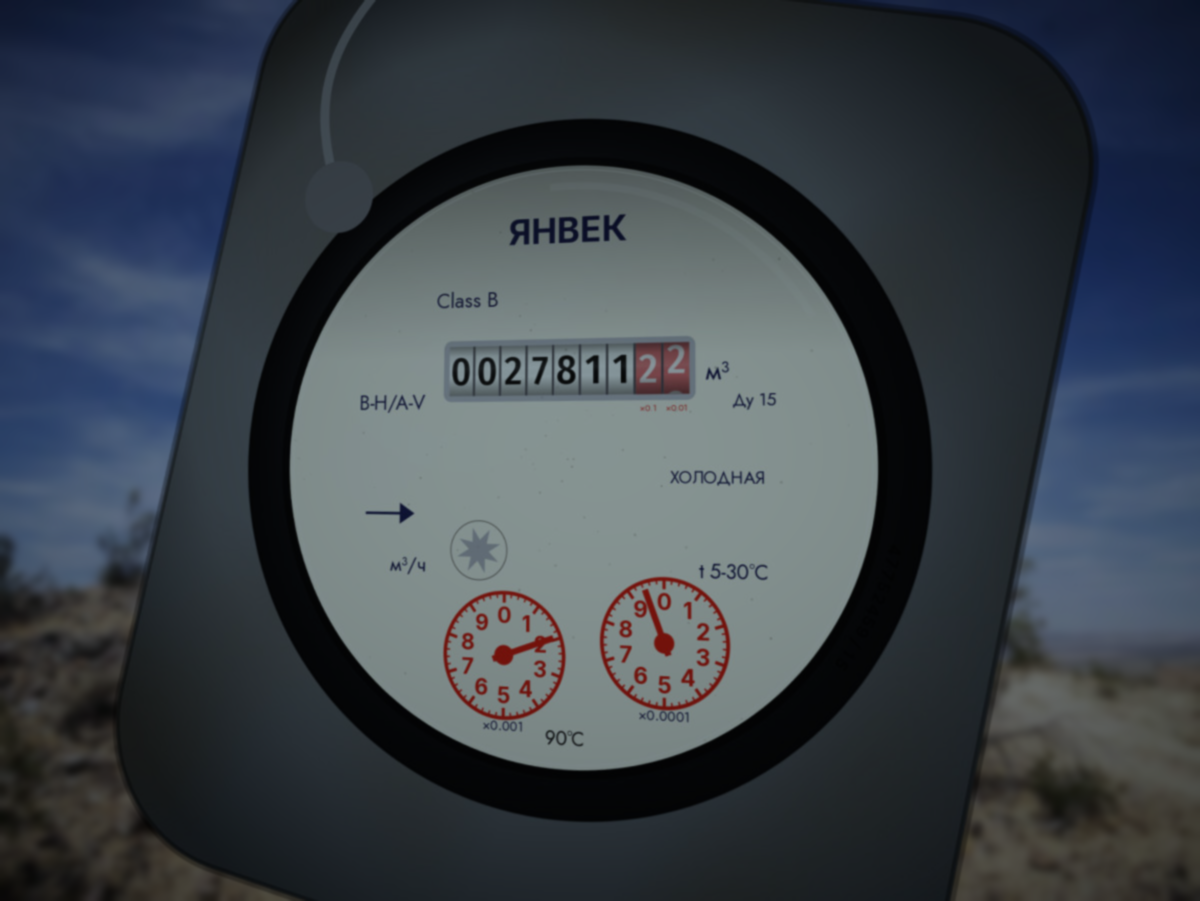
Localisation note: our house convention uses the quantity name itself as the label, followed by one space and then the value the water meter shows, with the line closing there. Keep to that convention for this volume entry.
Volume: 27811.2219 m³
